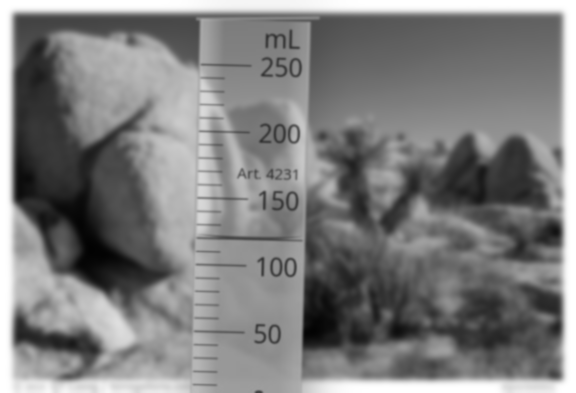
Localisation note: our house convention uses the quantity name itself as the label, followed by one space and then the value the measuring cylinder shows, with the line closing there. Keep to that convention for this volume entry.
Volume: 120 mL
